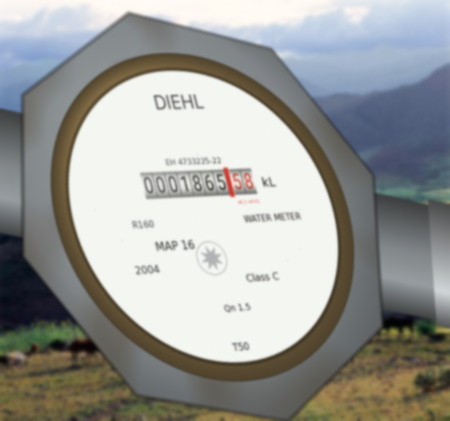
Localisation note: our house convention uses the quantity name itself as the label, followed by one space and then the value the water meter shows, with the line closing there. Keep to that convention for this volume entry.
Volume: 1865.58 kL
